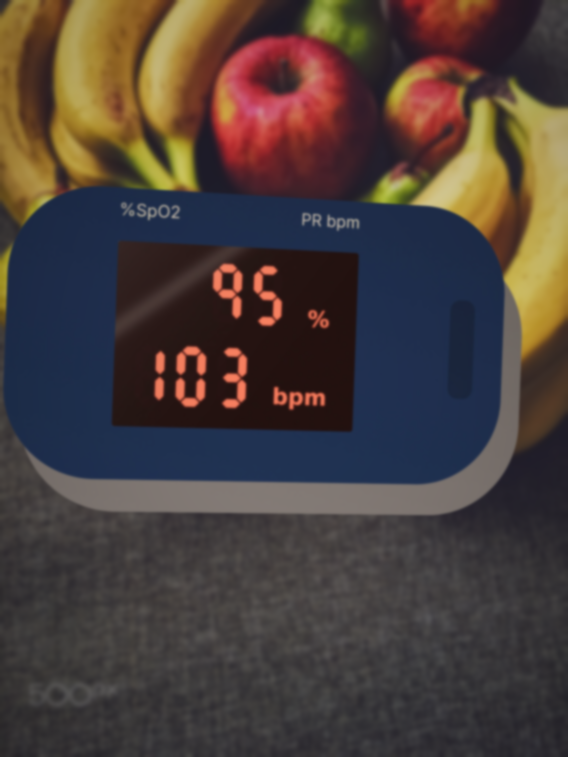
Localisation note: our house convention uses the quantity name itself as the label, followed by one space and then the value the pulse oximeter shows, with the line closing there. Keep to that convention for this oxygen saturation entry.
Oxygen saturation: 95 %
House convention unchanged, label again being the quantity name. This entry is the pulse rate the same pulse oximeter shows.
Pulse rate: 103 bpm
